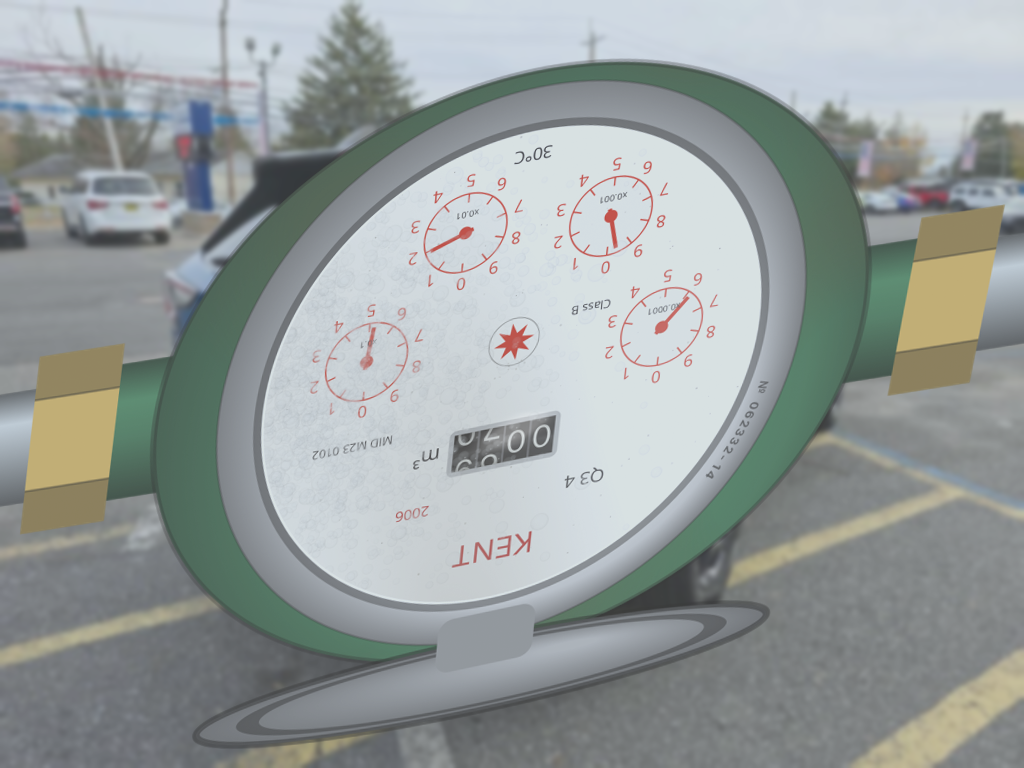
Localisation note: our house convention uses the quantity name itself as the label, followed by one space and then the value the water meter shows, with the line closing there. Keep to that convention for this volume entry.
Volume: 69.5196 m³
